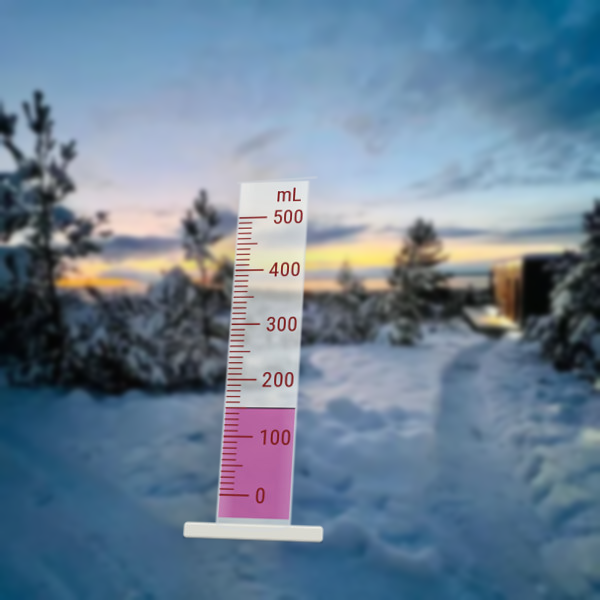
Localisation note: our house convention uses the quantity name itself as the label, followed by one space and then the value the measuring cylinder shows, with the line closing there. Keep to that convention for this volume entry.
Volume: 150 mL
